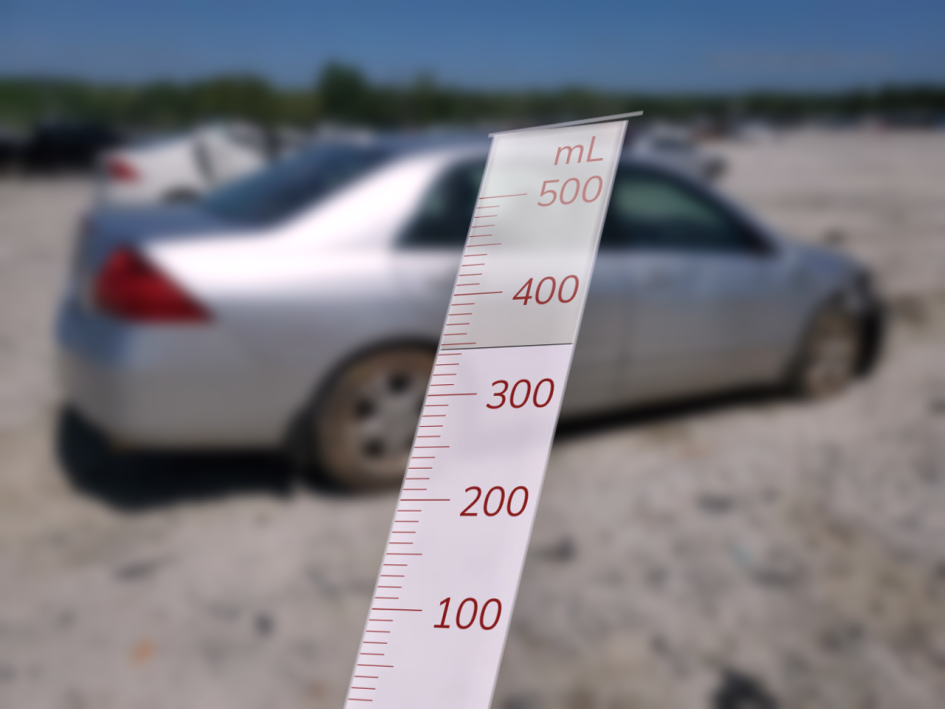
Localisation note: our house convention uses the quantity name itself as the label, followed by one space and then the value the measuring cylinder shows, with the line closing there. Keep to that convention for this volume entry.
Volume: 345 mL
